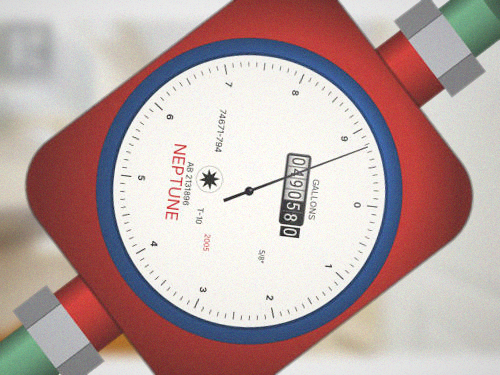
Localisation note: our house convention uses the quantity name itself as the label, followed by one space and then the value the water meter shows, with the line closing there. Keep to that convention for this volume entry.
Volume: 490579.2 gal
